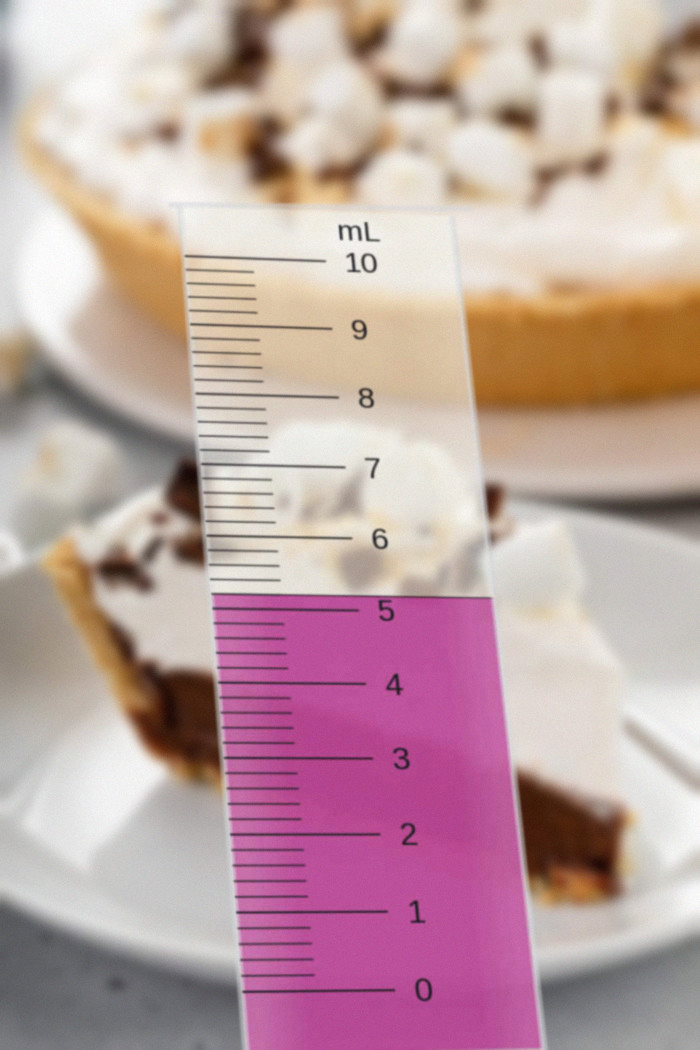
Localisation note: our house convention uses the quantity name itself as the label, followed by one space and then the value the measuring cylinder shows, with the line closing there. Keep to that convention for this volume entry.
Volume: 5.2 mL
